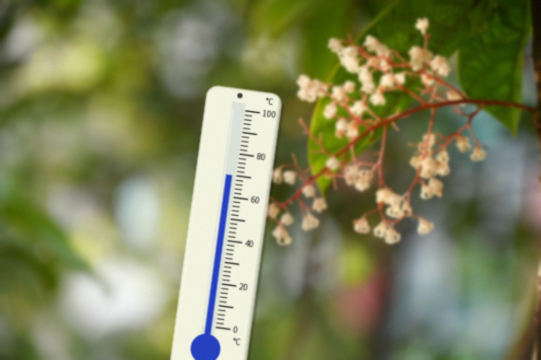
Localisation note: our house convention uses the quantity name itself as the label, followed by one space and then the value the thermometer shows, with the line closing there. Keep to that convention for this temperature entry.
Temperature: 70 °C
